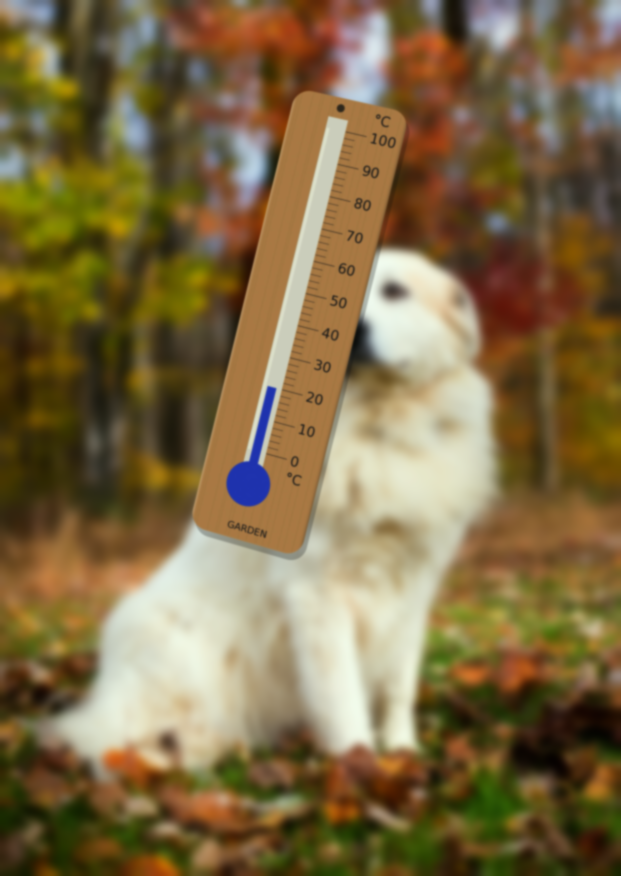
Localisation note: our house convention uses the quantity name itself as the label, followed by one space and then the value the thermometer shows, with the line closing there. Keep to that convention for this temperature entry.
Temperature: 20 °C
